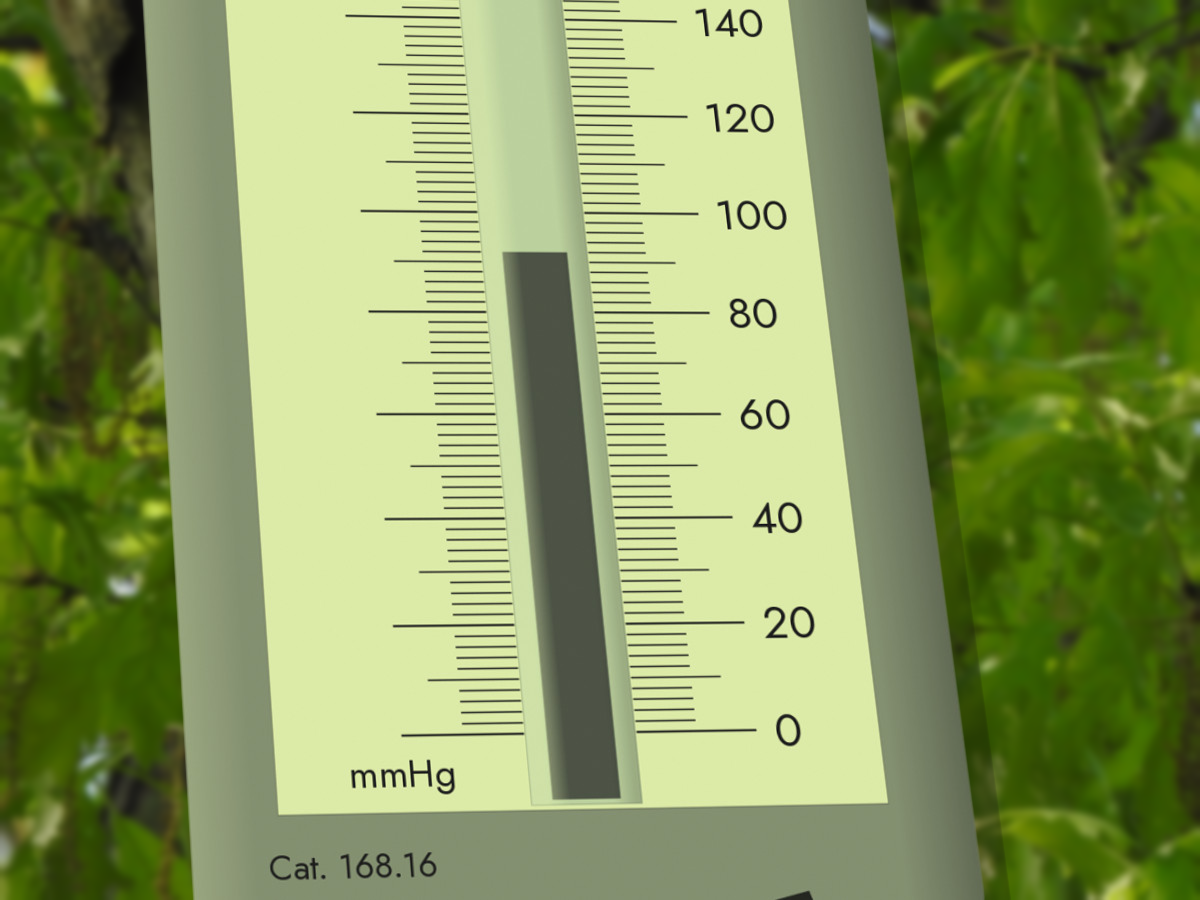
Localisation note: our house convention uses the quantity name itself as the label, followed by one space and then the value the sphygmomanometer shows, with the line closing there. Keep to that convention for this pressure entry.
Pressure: 92 mmHg
